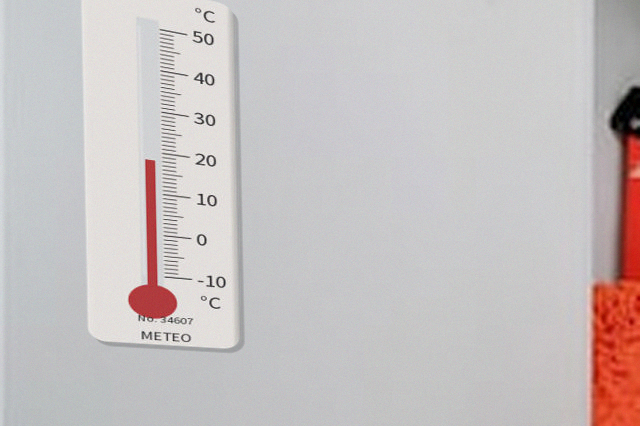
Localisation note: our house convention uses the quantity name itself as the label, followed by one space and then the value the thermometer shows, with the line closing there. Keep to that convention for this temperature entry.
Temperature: 18 °C
